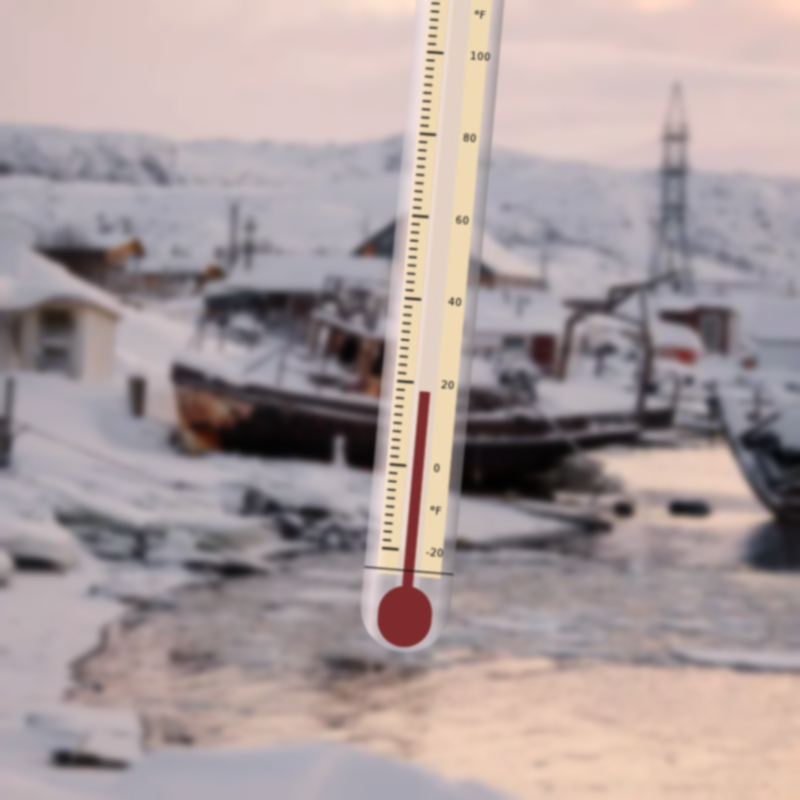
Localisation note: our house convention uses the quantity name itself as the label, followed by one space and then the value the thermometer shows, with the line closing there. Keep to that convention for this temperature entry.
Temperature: 18 °F
